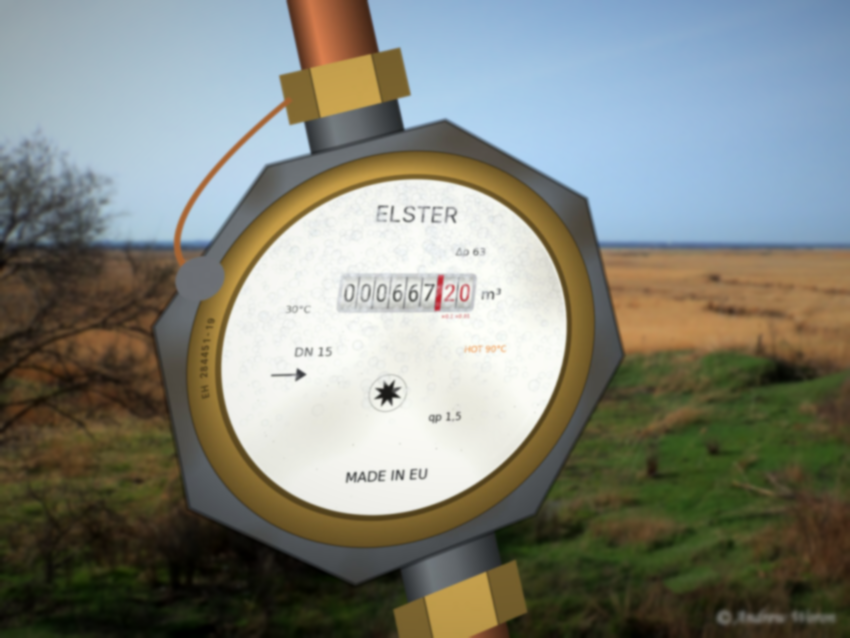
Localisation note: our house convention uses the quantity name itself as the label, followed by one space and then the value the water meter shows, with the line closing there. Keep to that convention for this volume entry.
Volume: 667.20 m³
